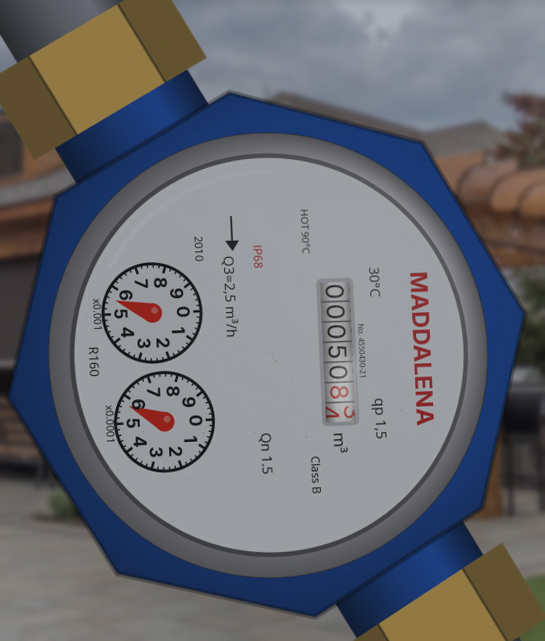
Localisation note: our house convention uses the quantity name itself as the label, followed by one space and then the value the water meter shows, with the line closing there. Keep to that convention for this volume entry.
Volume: 50.8355 m³
